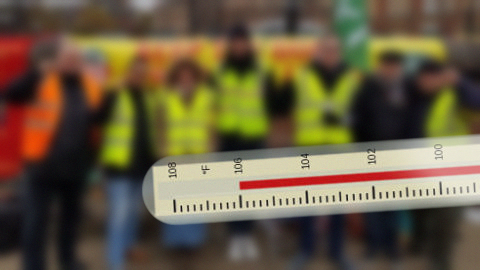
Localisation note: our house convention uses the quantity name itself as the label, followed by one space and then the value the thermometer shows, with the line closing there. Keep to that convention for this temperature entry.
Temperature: 106 °F
